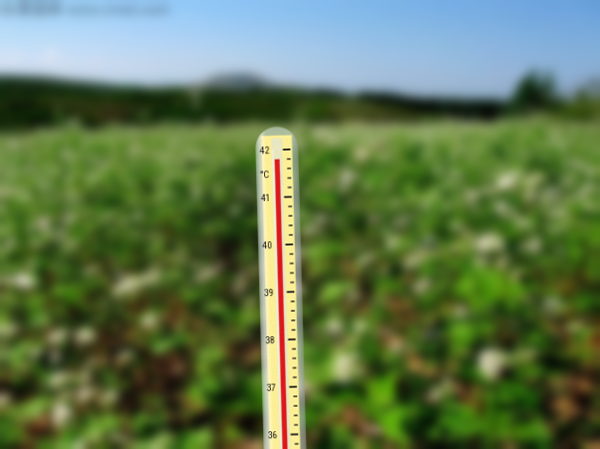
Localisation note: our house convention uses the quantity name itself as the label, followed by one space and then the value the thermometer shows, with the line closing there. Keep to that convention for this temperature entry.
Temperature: 41.8 °C
